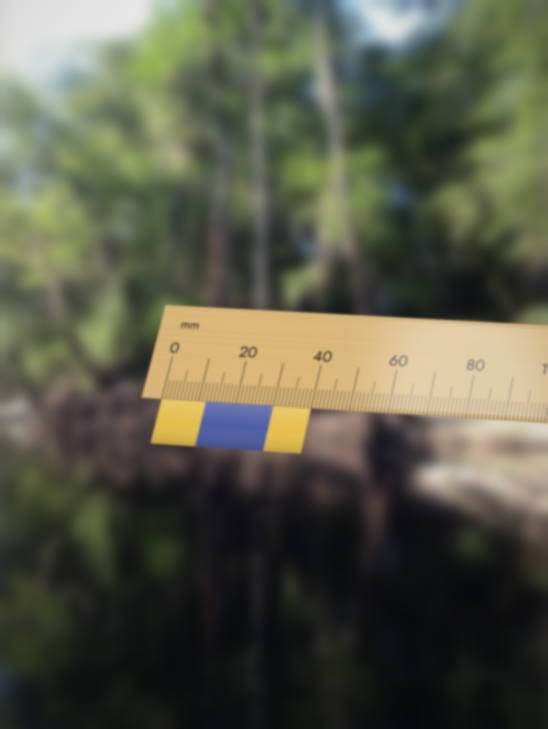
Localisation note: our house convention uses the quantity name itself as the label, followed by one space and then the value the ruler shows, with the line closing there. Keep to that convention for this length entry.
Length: 40 mm
